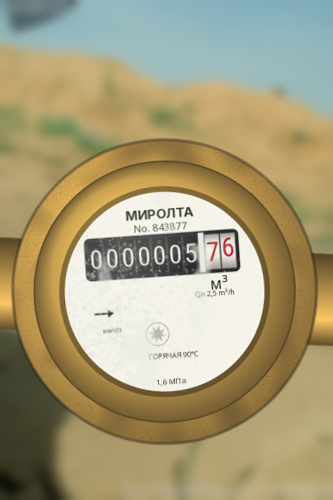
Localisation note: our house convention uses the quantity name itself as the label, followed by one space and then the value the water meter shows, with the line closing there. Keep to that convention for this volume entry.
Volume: 5.76 m³
